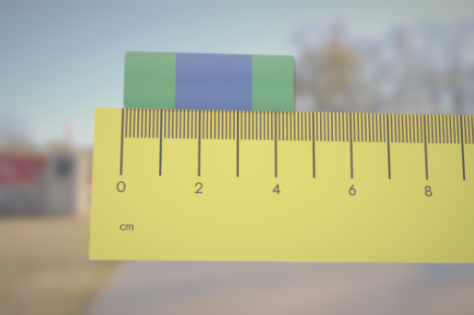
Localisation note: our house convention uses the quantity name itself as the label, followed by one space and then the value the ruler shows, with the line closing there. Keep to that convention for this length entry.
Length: 4.5 cm
